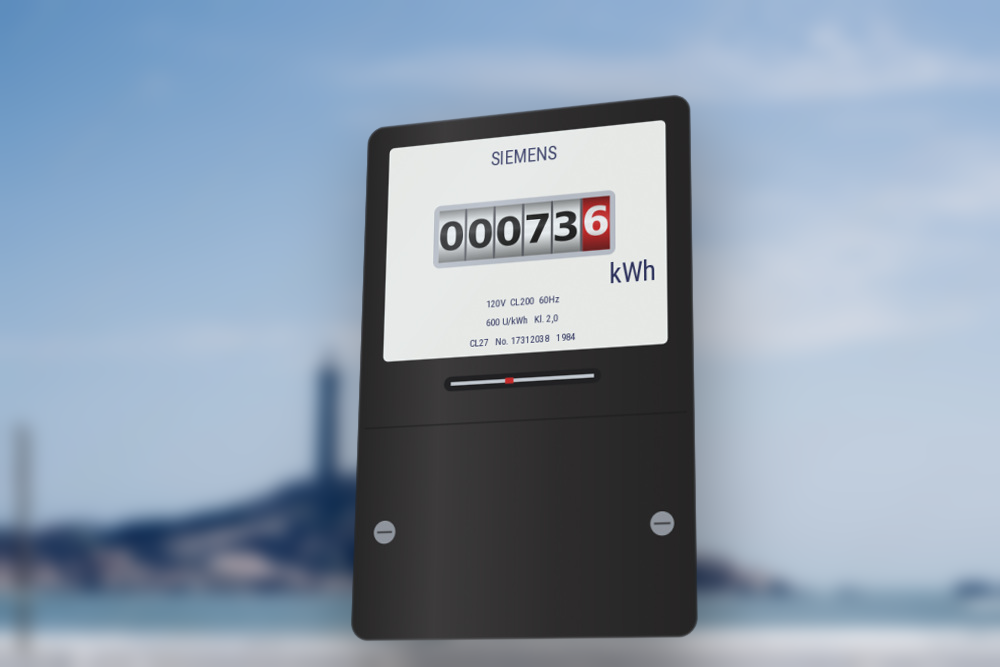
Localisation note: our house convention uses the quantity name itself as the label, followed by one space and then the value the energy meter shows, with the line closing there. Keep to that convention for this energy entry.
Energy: 73.6 kWh
